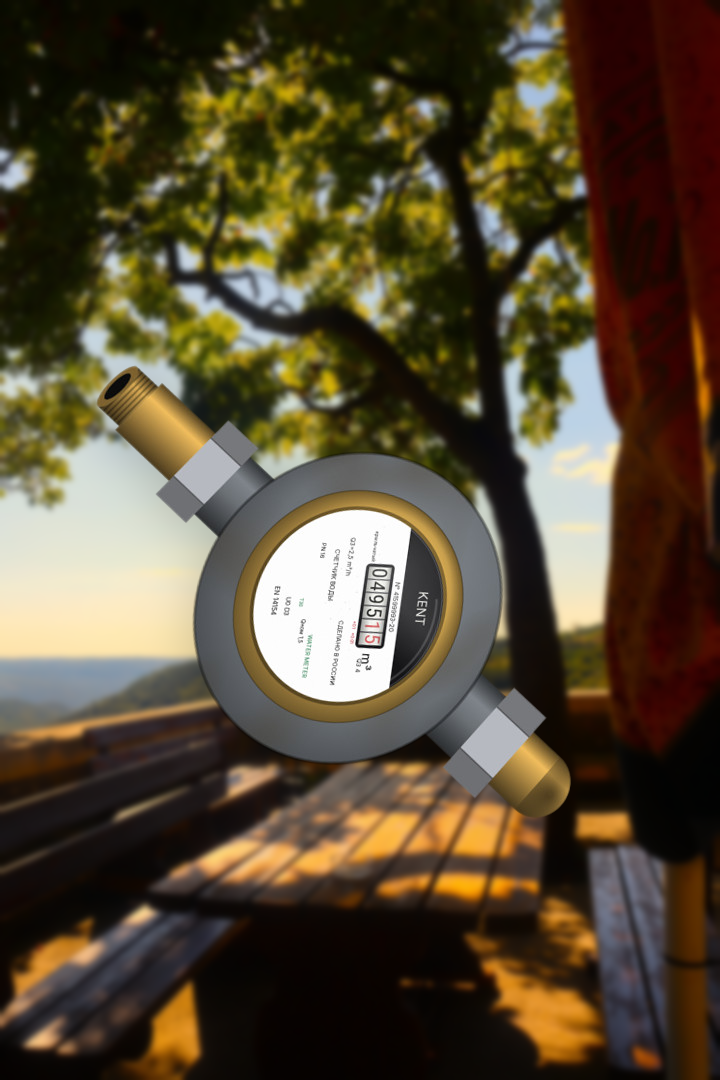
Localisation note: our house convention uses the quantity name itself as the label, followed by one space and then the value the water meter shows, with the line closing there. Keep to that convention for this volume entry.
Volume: 495.15 m³
